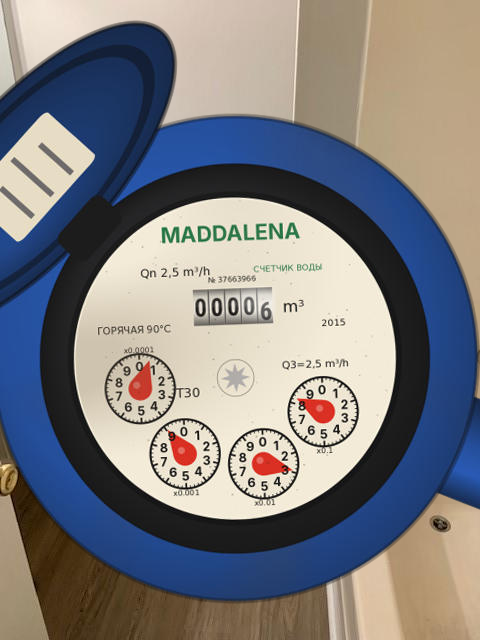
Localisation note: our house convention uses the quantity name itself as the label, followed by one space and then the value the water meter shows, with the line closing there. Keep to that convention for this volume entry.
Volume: 5.8290 m³
